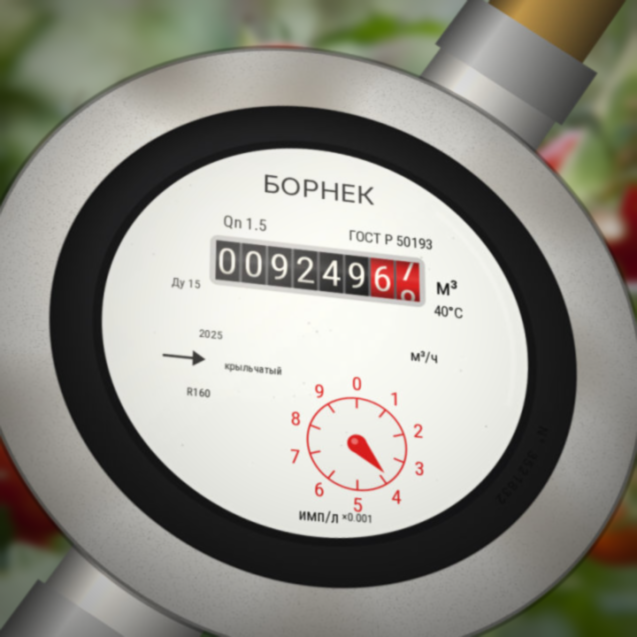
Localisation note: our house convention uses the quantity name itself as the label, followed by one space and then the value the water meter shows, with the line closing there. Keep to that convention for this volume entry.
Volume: 9249.673 m³
